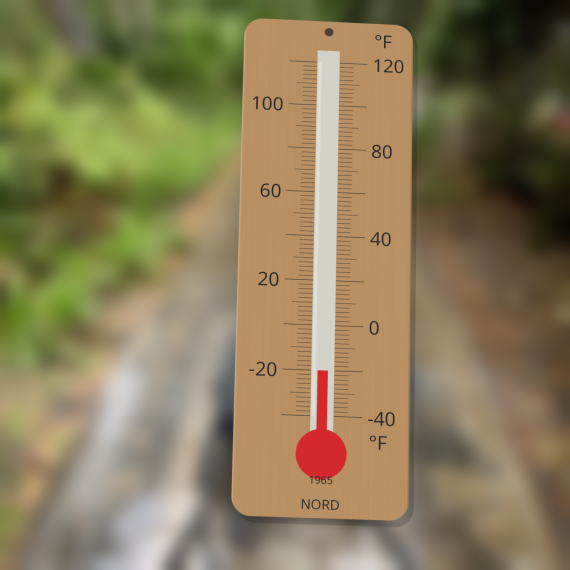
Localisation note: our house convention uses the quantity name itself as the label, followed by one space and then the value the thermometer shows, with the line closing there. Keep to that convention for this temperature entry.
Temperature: -20 °F
